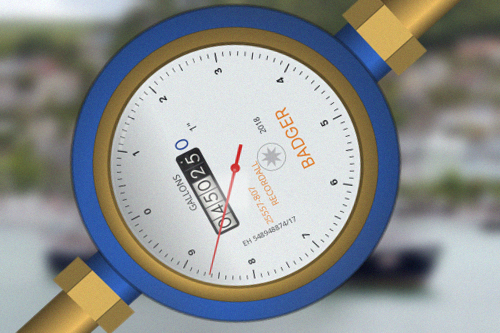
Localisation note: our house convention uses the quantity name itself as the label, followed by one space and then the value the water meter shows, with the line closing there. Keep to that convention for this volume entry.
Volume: 450248.6 gal
